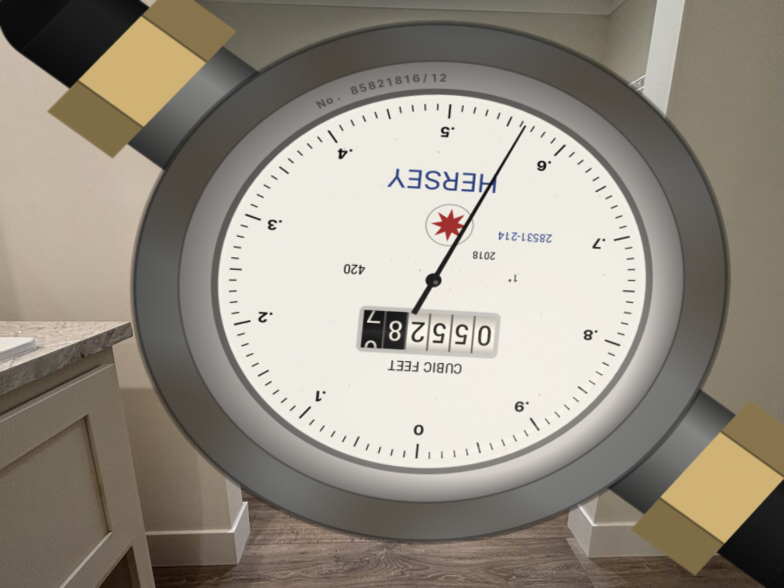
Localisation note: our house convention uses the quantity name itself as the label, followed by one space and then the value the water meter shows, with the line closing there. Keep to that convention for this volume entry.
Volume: 55286.56 ft³
